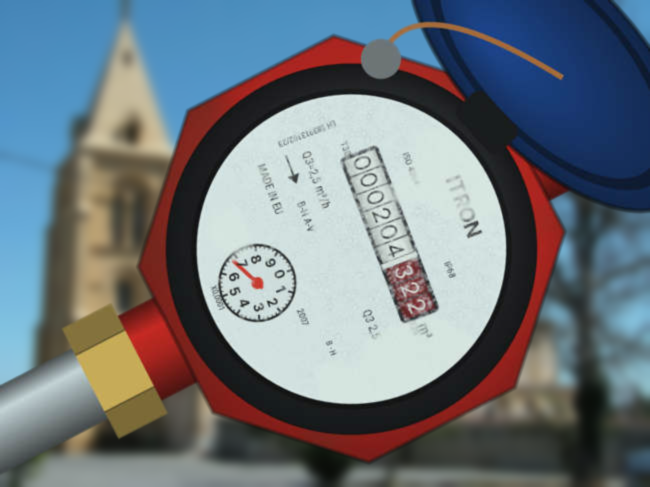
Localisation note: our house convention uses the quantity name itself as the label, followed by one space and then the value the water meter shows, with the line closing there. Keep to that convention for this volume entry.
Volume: 204.3226 m³
